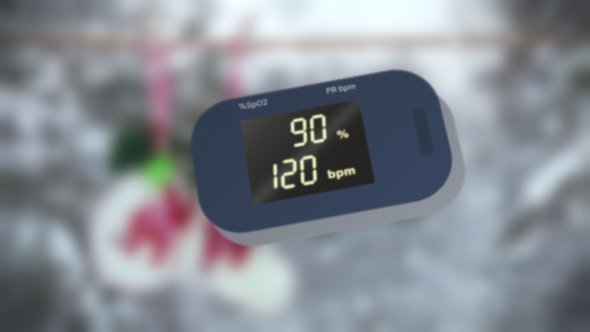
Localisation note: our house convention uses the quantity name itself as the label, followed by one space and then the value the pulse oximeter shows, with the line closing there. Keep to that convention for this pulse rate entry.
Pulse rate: 120 bpm
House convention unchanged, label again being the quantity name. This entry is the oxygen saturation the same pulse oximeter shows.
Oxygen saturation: 90 %
